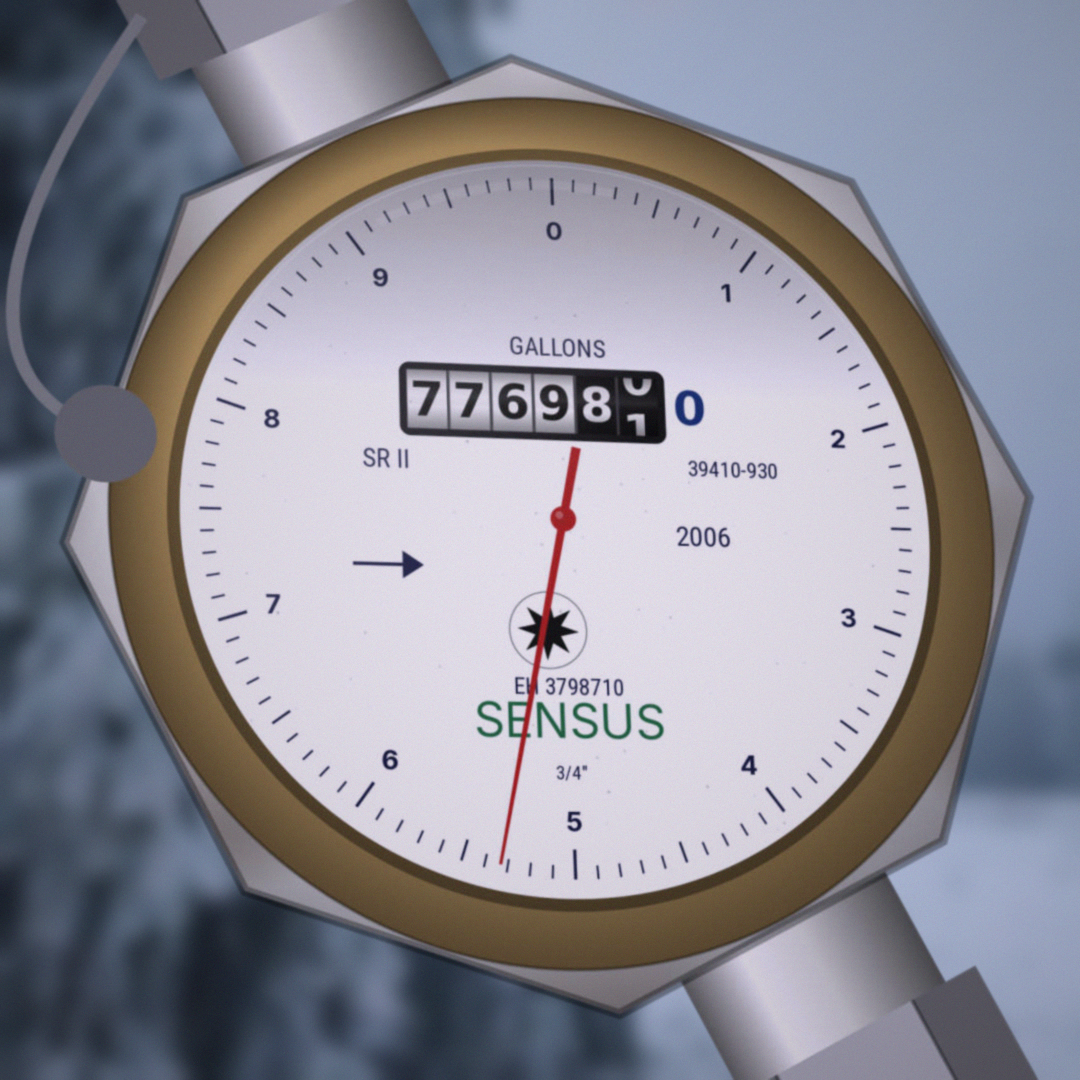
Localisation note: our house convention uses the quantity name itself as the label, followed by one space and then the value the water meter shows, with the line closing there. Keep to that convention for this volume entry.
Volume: 7769805.3 gal
